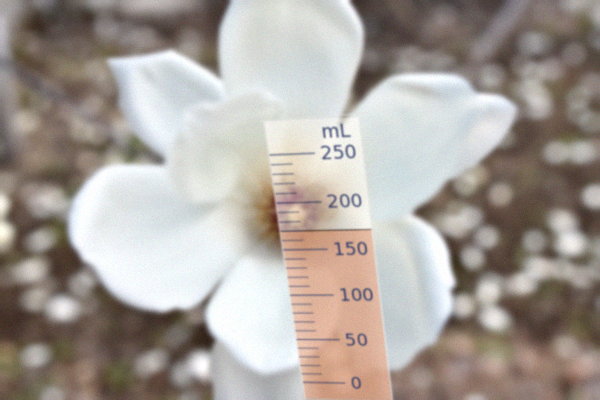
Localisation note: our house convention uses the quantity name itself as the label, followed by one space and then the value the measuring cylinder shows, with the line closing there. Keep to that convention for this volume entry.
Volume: 170 mL
